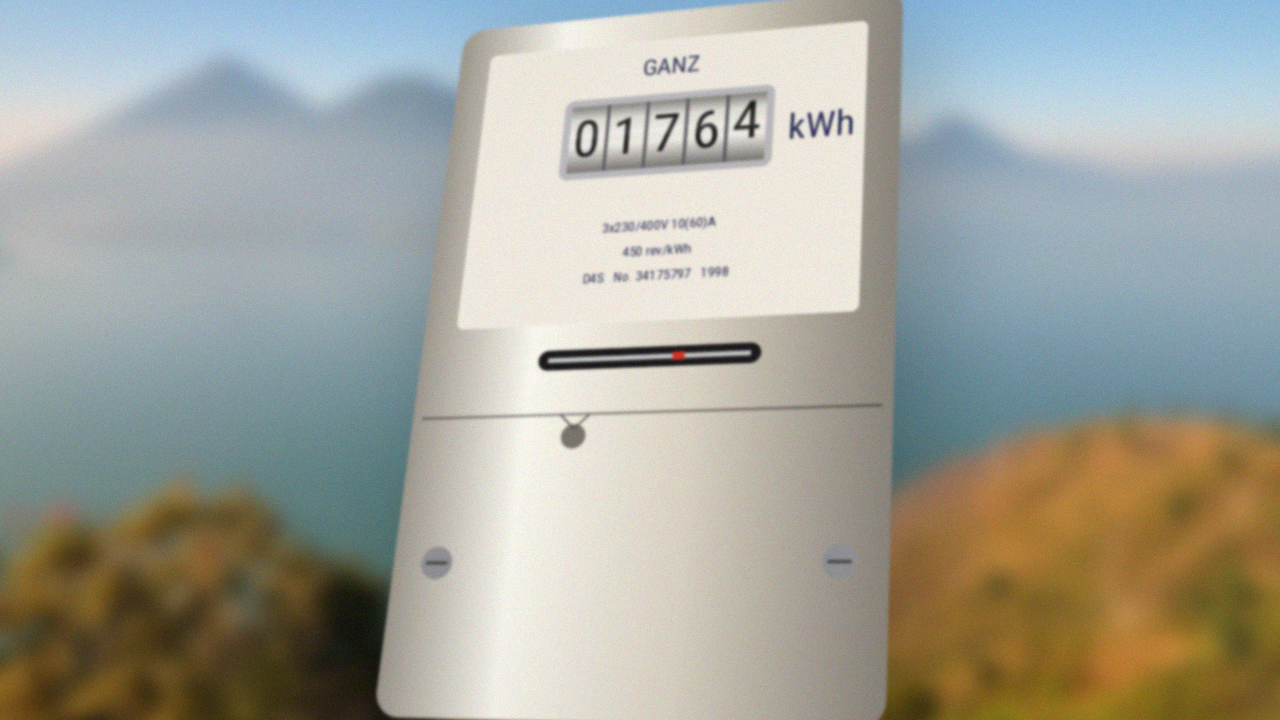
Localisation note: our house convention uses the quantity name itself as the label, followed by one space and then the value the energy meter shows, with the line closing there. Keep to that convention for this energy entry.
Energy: 1764 kWh
